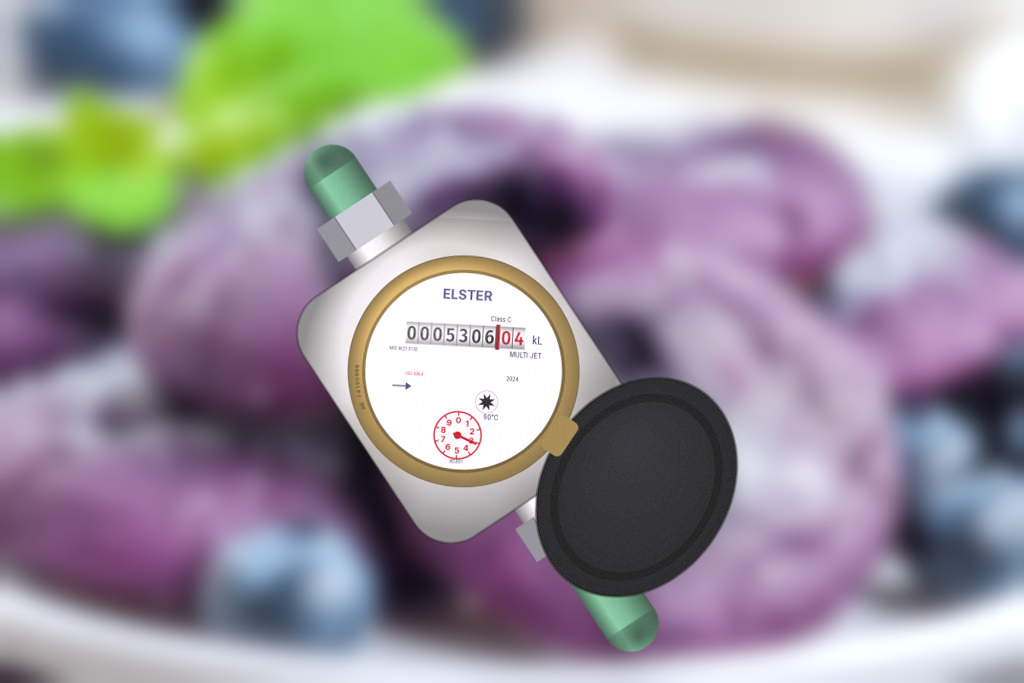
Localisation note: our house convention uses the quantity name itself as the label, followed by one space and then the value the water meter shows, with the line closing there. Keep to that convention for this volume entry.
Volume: 5306.043 kL
